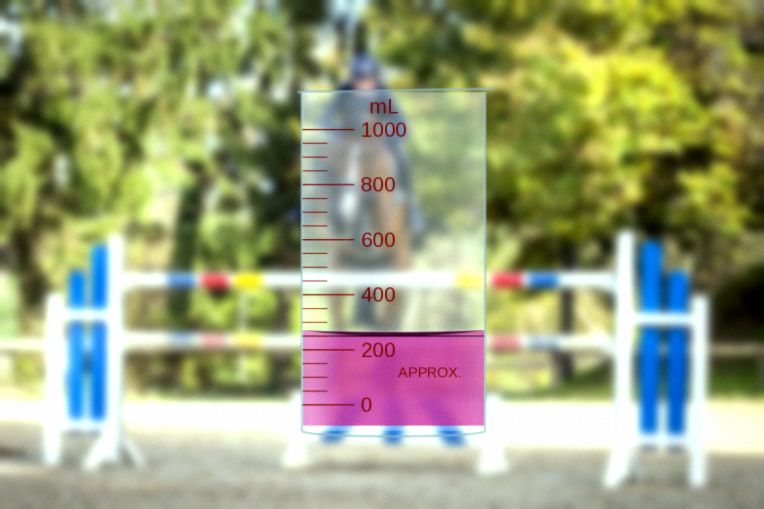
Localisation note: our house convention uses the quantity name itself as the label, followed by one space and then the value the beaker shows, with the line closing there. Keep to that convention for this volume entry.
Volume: 250 mL
